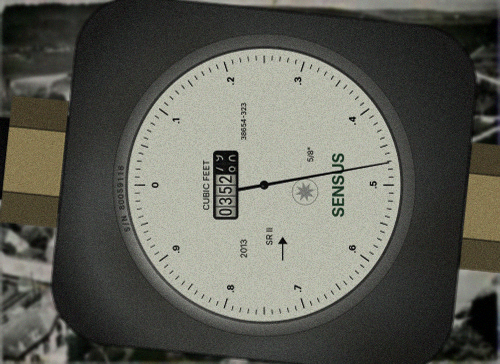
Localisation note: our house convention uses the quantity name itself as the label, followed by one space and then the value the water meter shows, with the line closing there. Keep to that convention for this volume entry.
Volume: 35279.47 ft³
